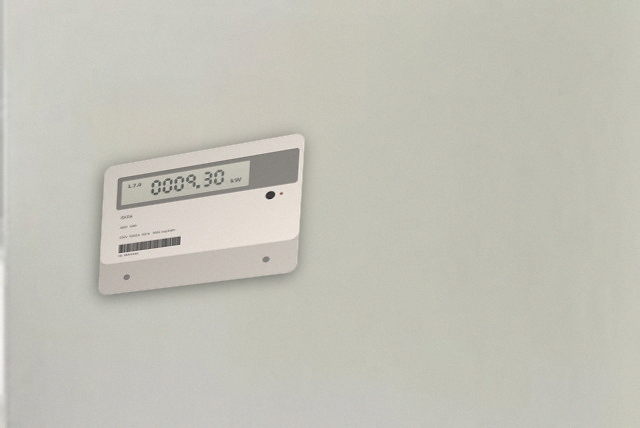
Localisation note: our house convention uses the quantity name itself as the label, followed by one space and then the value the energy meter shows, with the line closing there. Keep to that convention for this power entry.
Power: 9.30 kW
